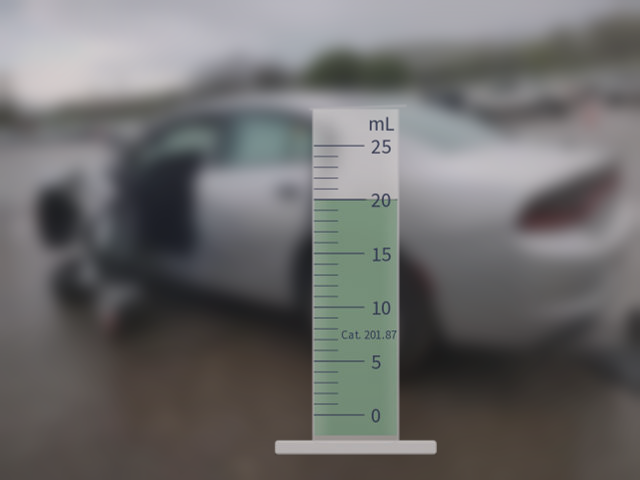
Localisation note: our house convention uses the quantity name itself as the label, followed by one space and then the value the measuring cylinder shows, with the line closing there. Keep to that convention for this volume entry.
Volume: 20 mL
